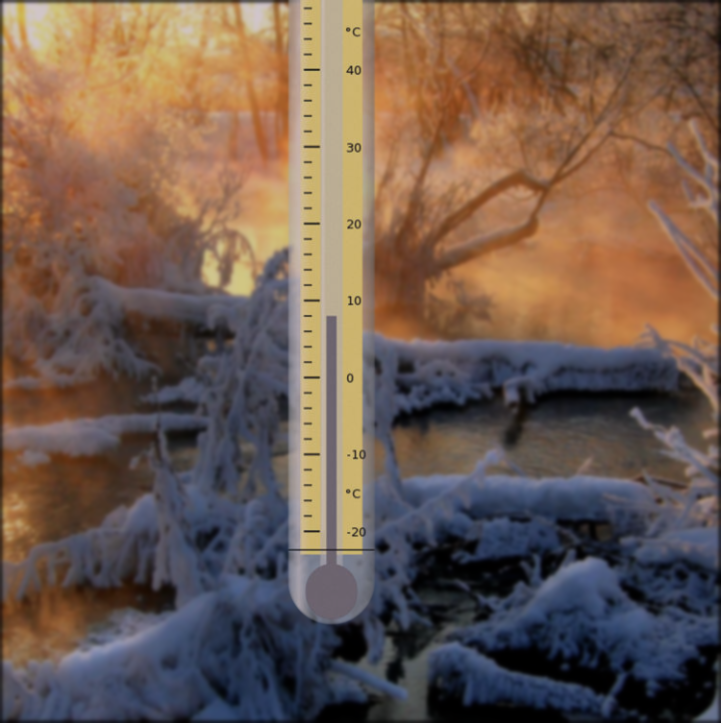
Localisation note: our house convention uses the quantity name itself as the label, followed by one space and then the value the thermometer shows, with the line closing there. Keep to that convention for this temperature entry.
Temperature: 8 °C
